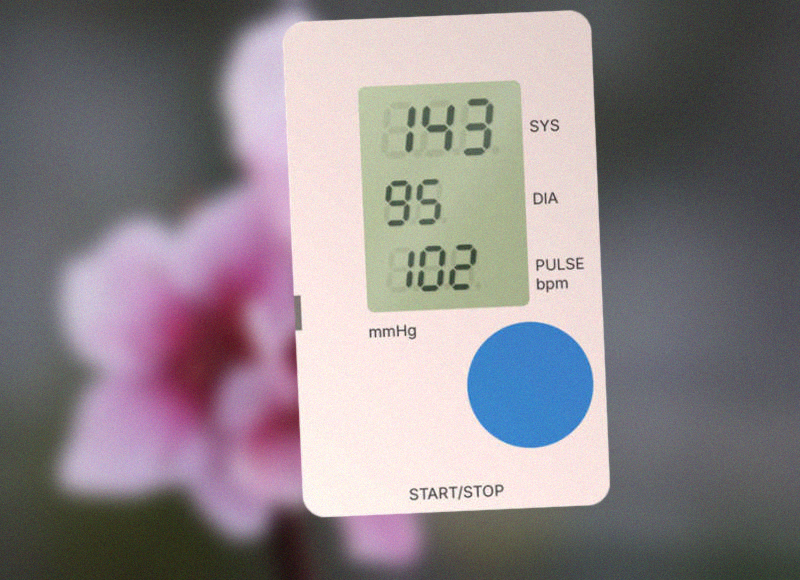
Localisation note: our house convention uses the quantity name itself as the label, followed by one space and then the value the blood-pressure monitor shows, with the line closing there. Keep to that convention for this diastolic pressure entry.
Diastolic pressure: 95 mmHg
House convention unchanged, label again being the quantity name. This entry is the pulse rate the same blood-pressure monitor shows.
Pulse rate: 102 bpm
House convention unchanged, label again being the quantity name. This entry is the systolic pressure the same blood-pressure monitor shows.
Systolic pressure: 143 mmHg
